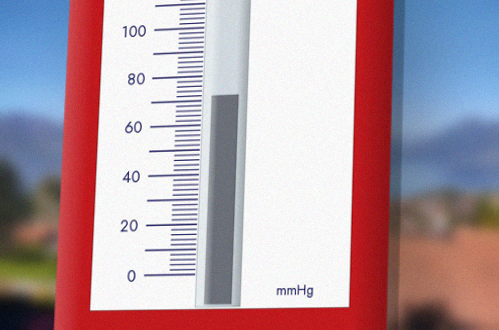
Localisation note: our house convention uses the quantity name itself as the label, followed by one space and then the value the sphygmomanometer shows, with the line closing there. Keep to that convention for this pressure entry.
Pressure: 72 mmHg
